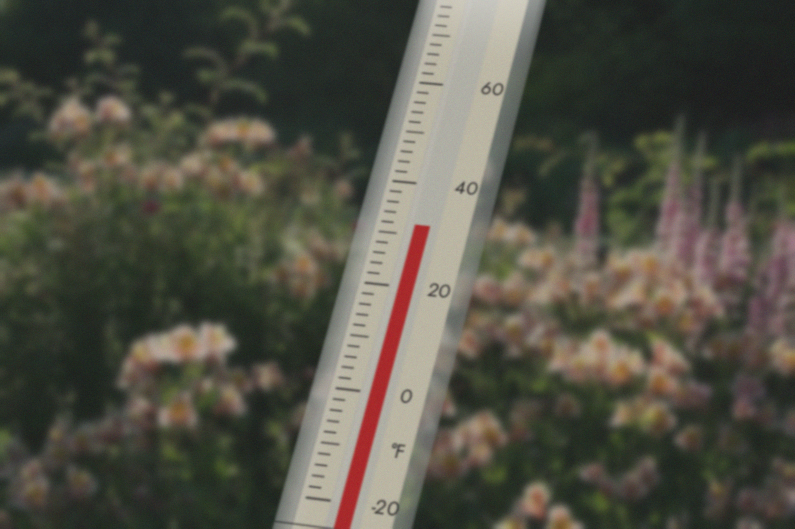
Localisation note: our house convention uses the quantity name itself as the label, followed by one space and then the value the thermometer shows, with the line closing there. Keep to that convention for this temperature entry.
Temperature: 32 °F
